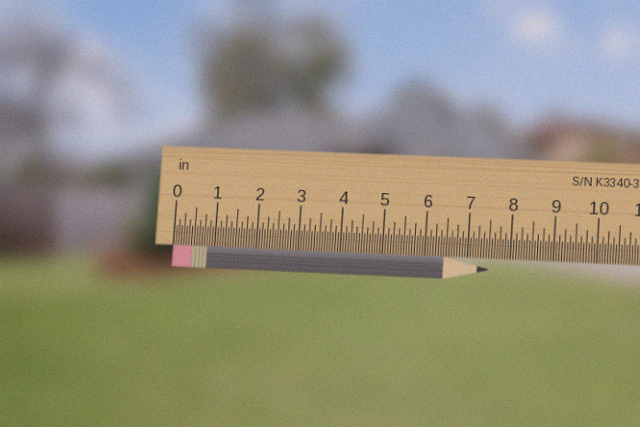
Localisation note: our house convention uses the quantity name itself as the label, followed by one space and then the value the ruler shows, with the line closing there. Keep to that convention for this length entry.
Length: 7.5 in
